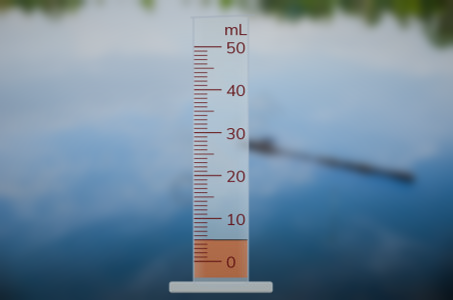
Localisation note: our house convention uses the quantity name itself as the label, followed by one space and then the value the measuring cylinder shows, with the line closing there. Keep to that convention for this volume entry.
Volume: 5 mL
